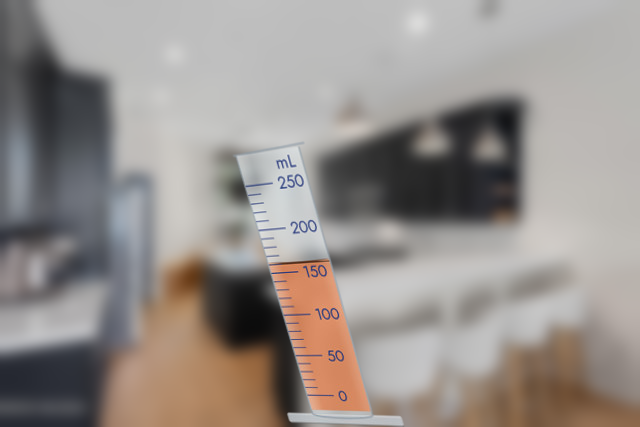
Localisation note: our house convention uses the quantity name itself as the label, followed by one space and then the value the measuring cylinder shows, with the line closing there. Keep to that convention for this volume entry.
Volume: 160 mL
